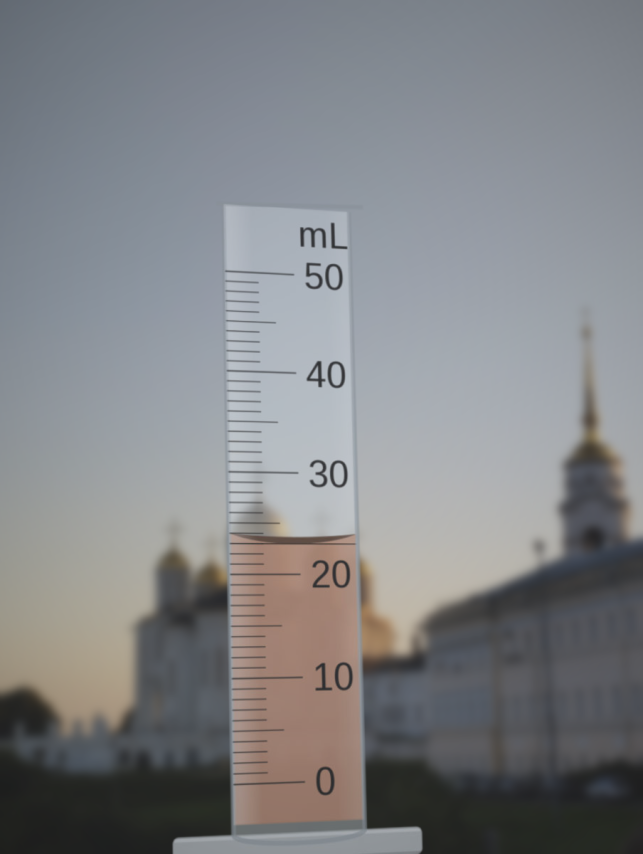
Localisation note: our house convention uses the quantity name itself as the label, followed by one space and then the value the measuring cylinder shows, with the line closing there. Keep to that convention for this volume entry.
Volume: 23 mL
